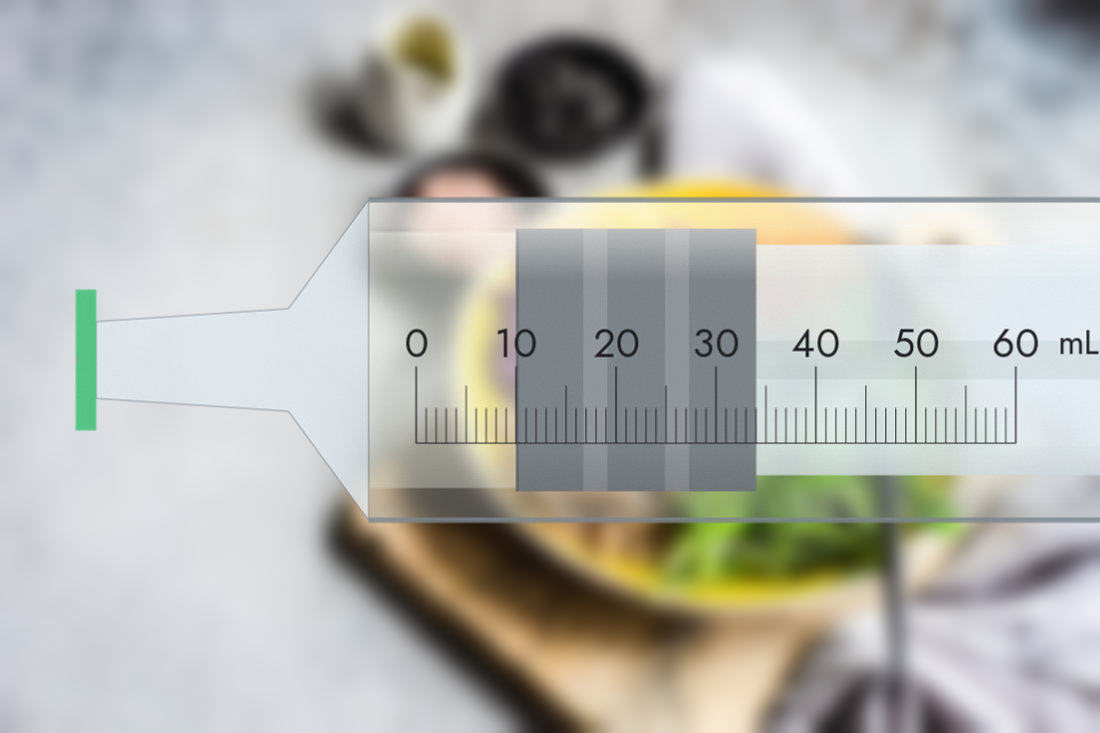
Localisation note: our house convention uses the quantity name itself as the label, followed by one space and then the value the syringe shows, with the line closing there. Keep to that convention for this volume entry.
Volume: 10 mL
